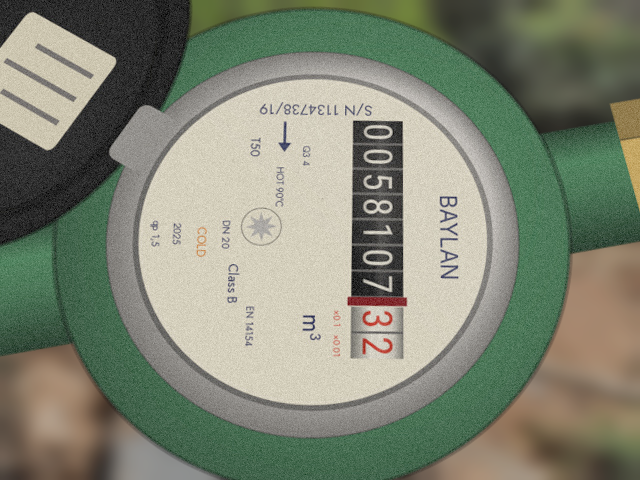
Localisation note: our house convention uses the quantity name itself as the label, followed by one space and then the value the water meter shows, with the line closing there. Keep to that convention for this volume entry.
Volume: 58107.32 m³
